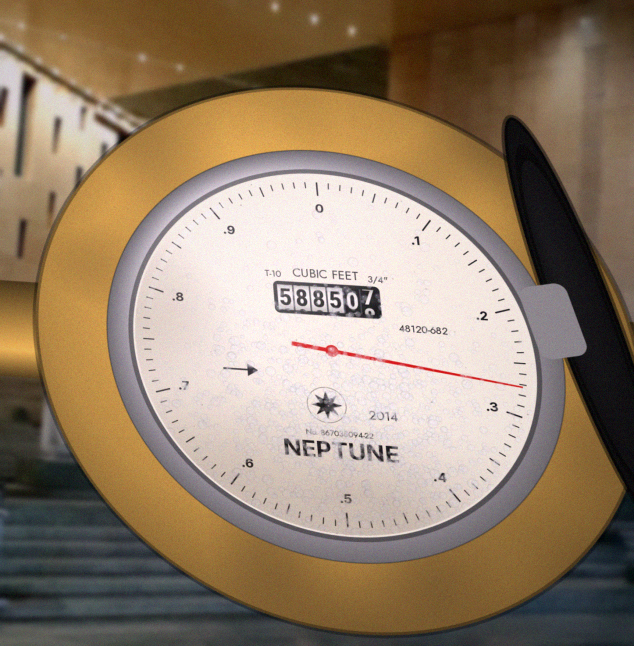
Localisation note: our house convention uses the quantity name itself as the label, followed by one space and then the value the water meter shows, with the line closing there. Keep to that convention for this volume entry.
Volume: 588507.27 ft³
